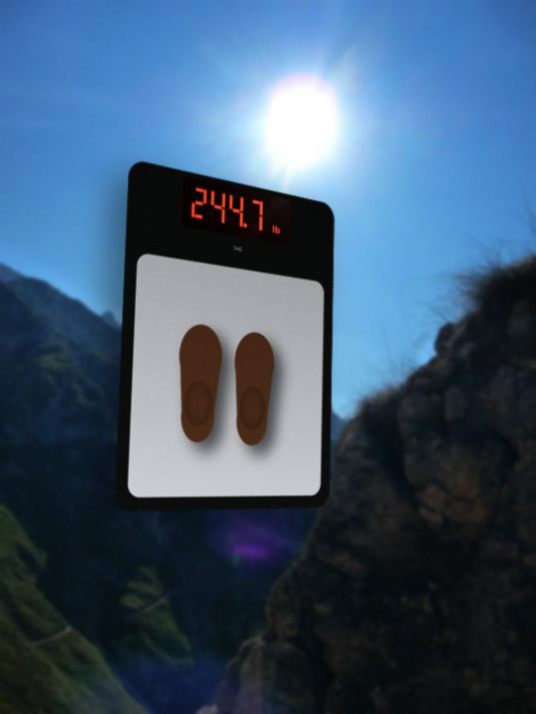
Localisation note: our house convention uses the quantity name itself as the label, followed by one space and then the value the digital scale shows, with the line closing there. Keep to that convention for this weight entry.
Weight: 244.7 lb
